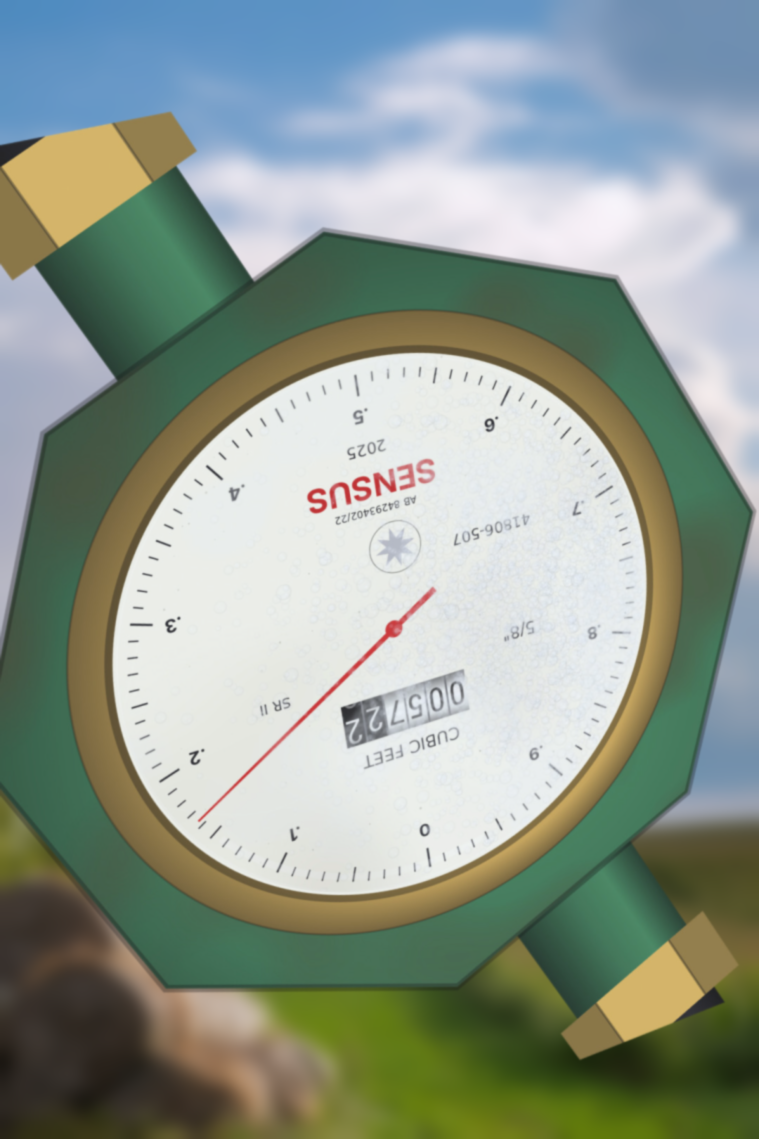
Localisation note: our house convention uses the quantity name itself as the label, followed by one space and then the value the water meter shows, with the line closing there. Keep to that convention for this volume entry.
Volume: 5722.16 ft³
